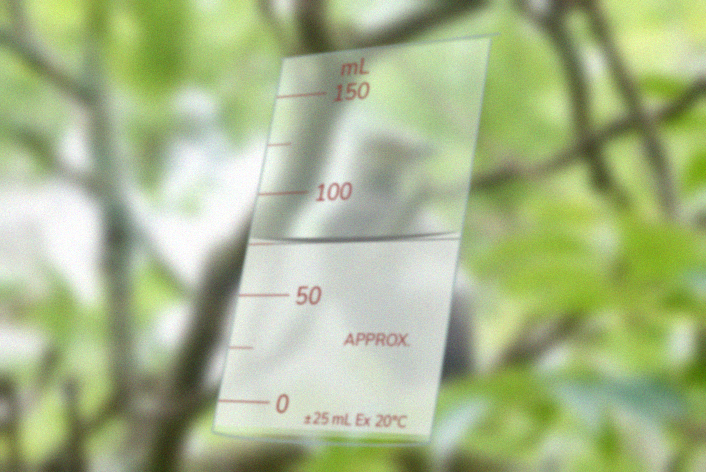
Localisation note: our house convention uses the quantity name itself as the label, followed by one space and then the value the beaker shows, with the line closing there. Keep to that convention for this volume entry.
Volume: 75 mL
